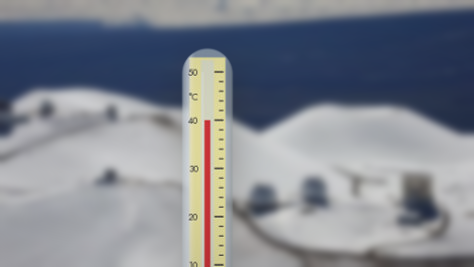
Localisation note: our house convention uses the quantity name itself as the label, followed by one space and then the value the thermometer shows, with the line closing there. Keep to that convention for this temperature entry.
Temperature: 40 °C
